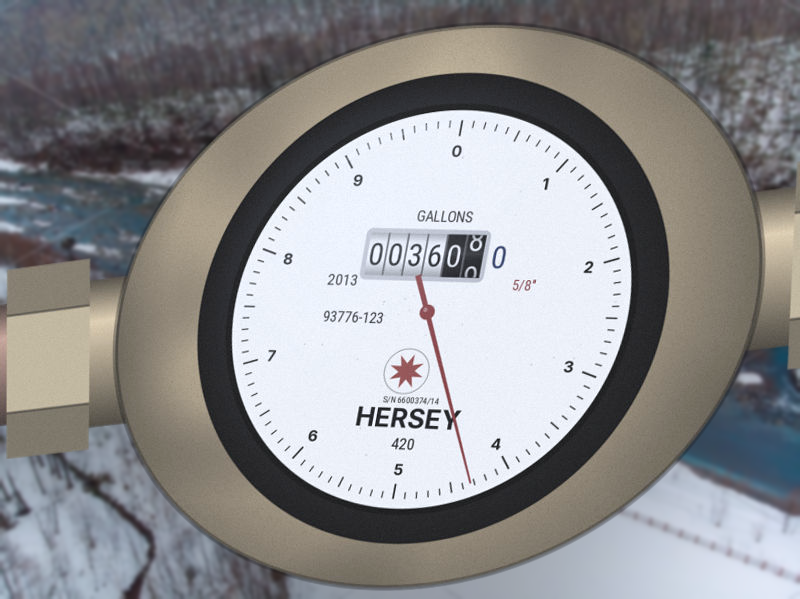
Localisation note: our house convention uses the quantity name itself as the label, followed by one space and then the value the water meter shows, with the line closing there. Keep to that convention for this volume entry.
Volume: 36084.3 gal
